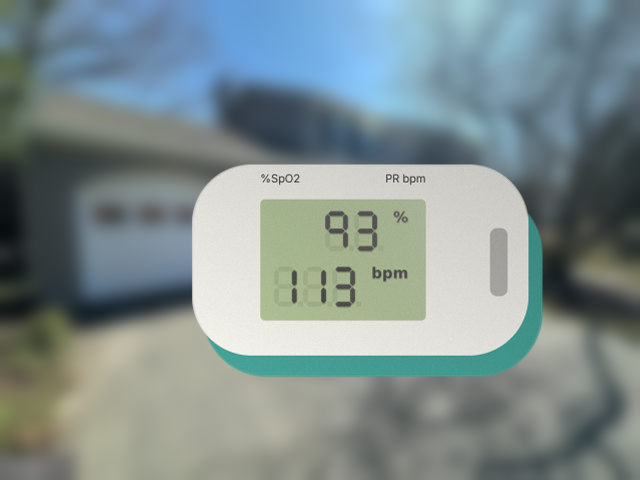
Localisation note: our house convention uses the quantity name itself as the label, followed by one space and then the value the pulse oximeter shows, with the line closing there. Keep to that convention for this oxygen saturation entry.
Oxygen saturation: 93 %
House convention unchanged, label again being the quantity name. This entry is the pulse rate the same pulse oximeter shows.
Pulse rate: 113 bpm
